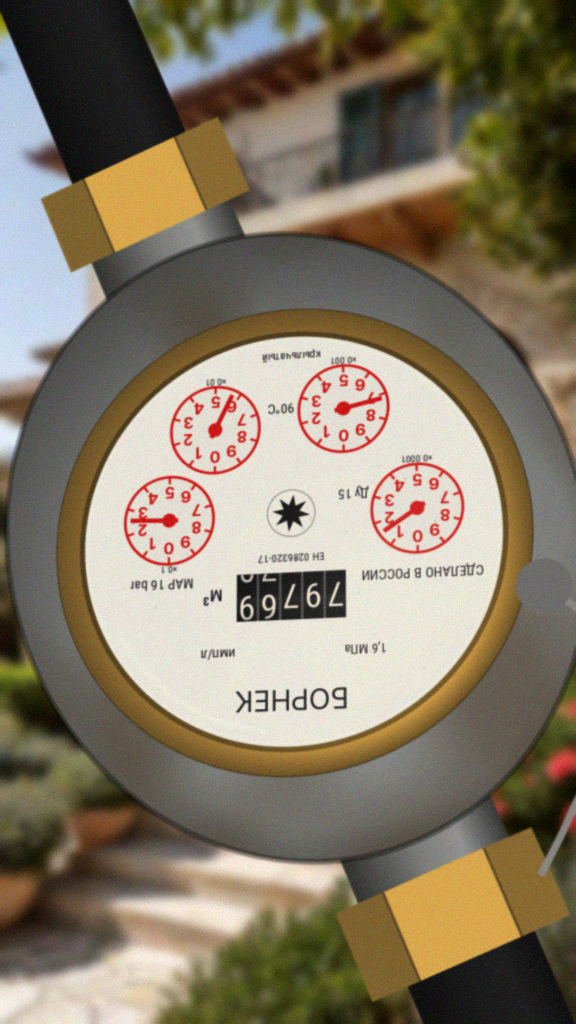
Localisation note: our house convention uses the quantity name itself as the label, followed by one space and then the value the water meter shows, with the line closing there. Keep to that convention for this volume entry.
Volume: 79769.2571 m³
